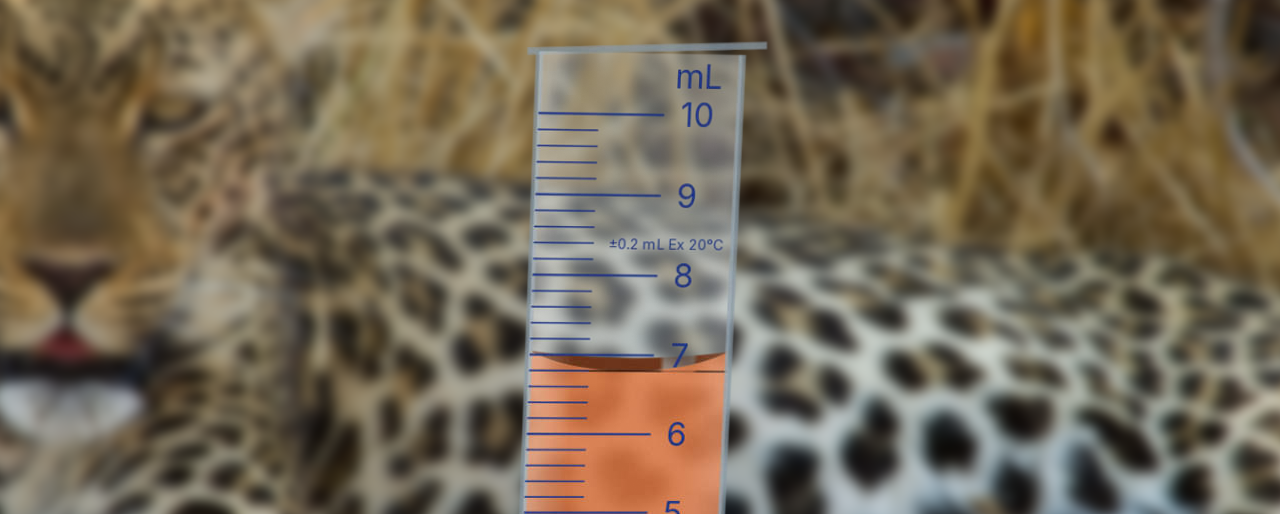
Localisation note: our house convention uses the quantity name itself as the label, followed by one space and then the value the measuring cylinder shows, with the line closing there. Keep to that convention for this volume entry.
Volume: 6.8 mL
